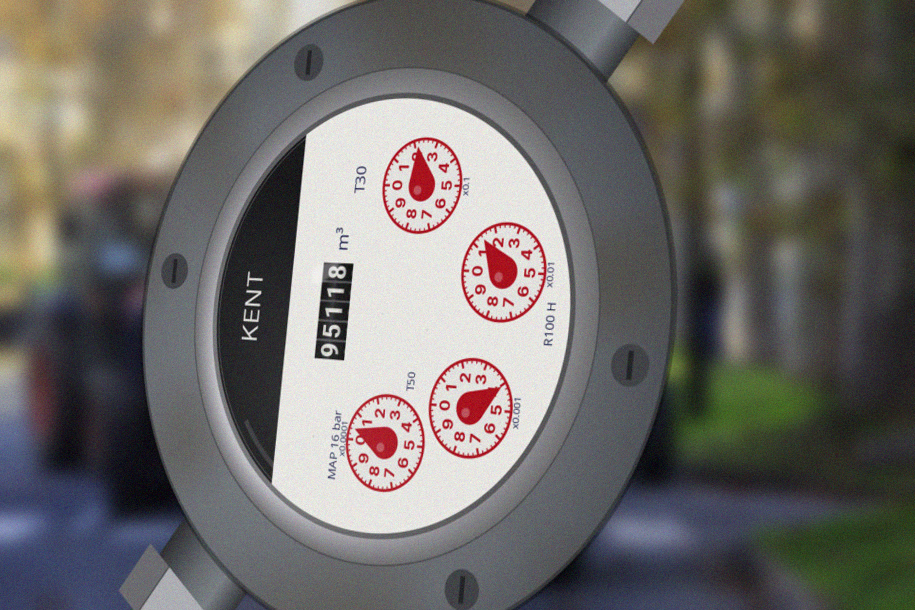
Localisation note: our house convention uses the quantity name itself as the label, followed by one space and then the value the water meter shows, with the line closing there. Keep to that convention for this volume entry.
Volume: 95118.2140 m³
